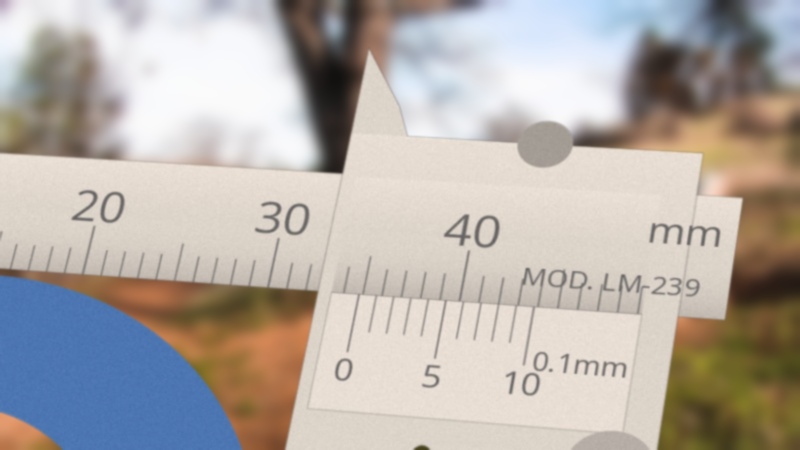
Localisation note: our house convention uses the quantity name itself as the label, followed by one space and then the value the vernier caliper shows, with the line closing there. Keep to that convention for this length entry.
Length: 34.8 mm
